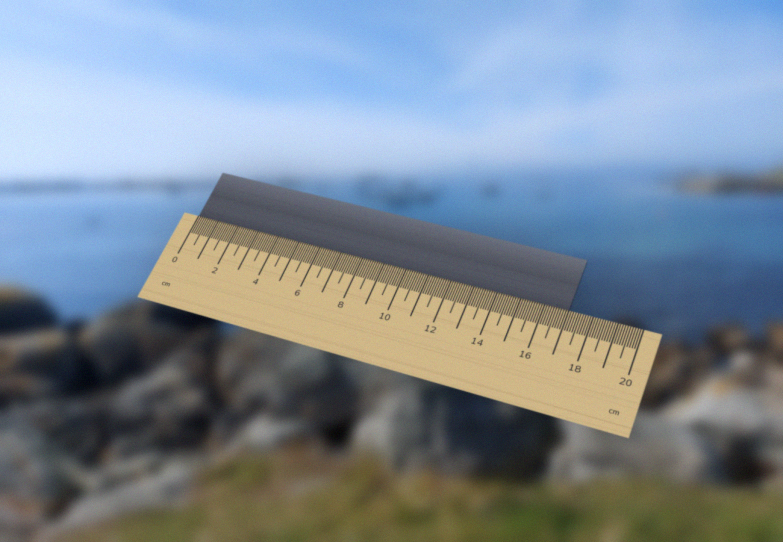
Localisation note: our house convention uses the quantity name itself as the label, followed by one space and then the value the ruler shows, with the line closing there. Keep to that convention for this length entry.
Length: 17 cm
